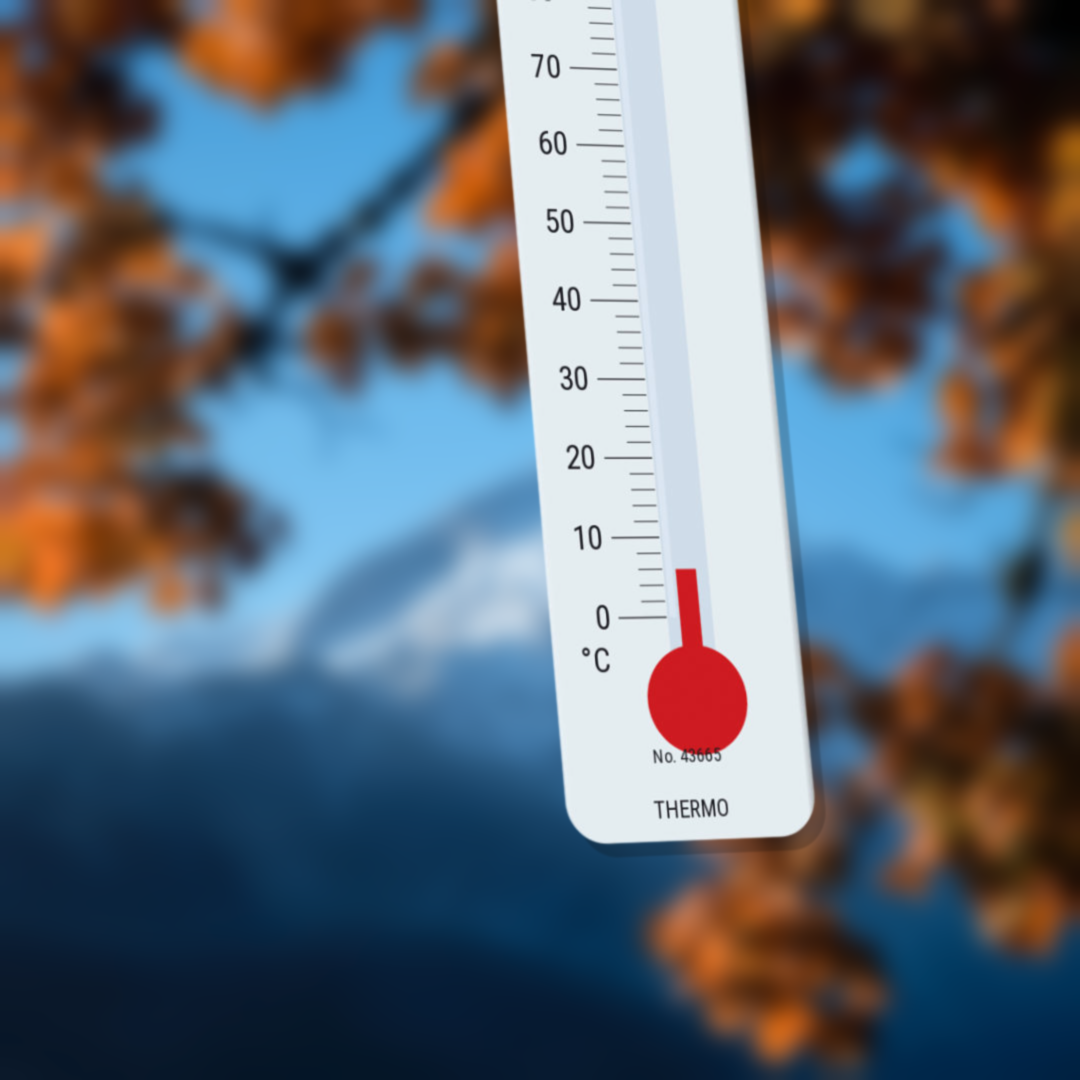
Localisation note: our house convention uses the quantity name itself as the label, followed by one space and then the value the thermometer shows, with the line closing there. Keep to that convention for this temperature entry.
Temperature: 6 °C
